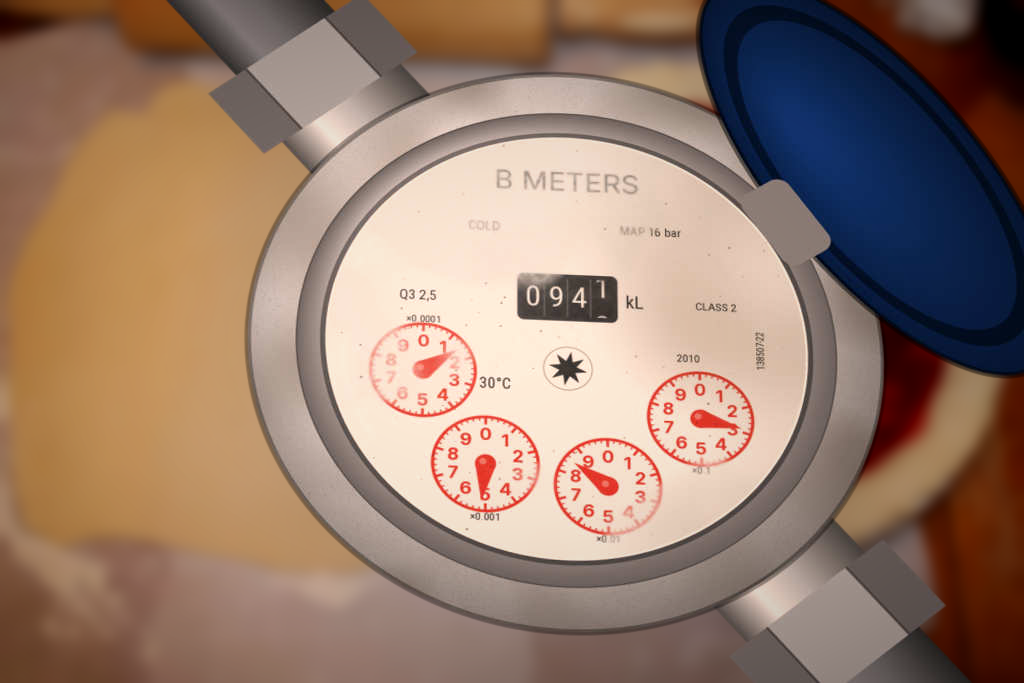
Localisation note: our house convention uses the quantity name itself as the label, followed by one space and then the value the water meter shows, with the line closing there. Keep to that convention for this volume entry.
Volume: 941.2851 kL
